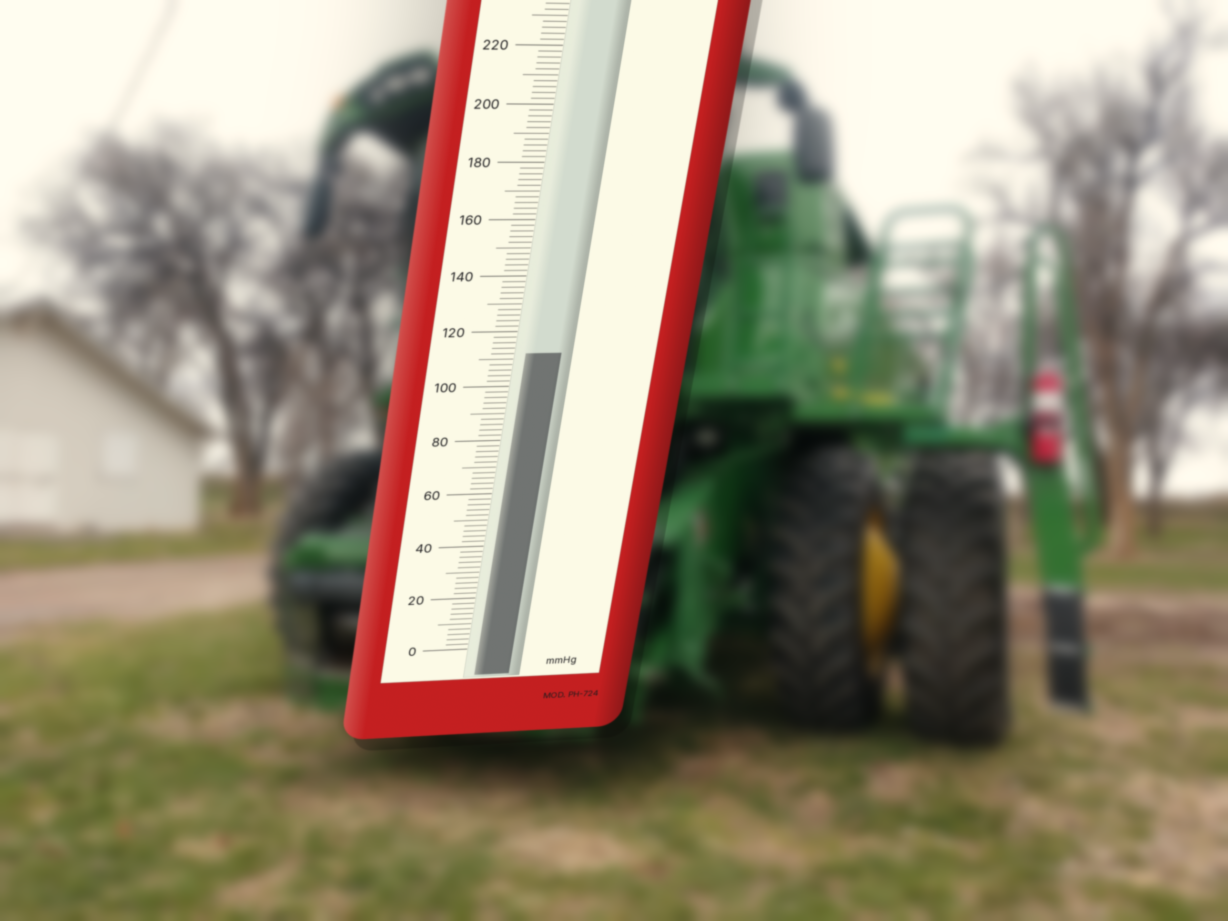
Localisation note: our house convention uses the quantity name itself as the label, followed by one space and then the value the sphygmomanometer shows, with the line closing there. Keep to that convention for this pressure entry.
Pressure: 112 mmHg
